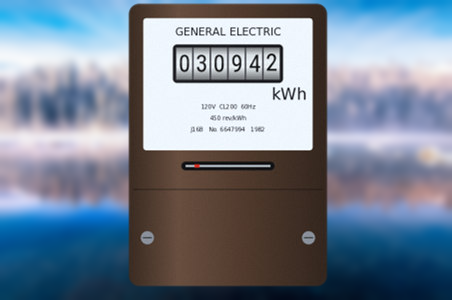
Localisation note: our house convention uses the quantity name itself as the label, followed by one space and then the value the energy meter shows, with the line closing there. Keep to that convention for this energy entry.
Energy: 30942 kWh
